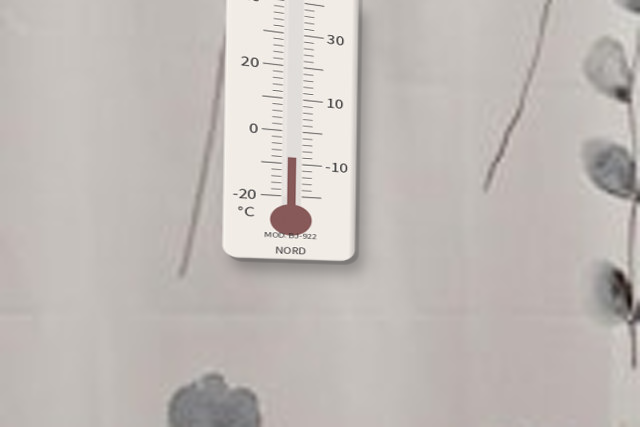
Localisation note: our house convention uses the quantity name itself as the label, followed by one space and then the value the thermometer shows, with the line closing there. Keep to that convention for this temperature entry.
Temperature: -8 °C
